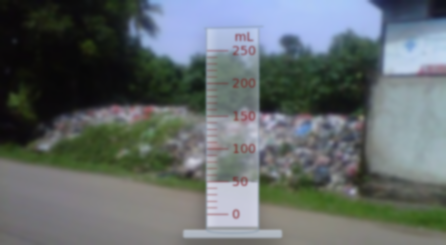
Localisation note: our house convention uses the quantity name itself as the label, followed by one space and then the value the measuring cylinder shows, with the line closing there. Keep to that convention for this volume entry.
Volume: 50 mL
